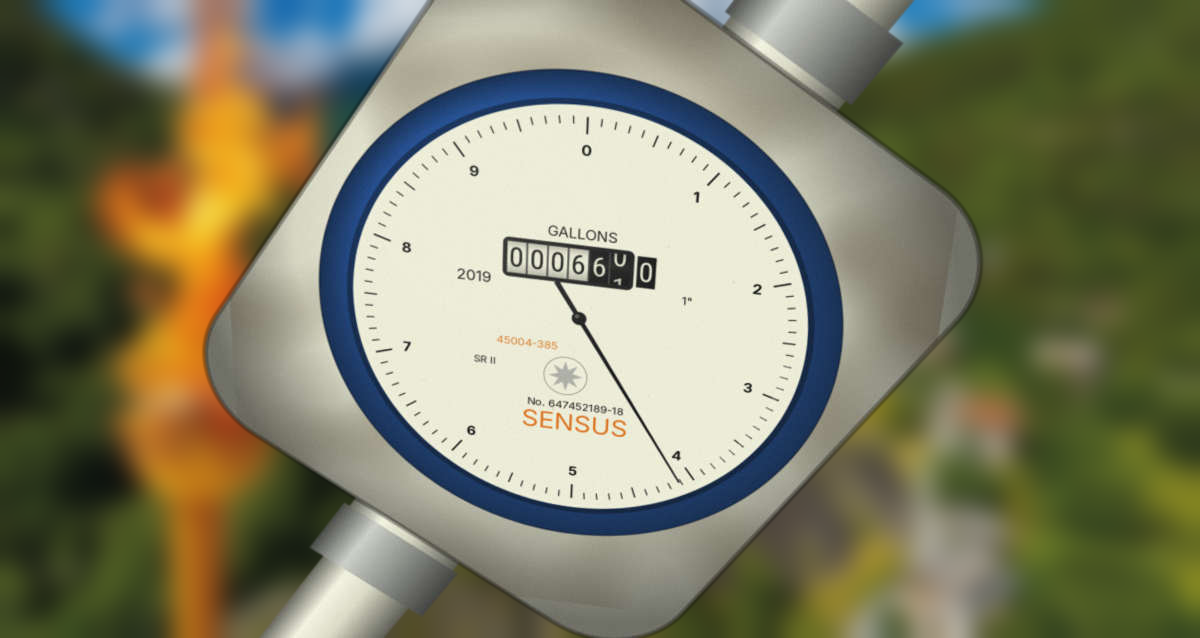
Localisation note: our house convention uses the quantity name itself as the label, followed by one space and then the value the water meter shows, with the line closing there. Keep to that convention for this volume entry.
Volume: 6604.1 gal
